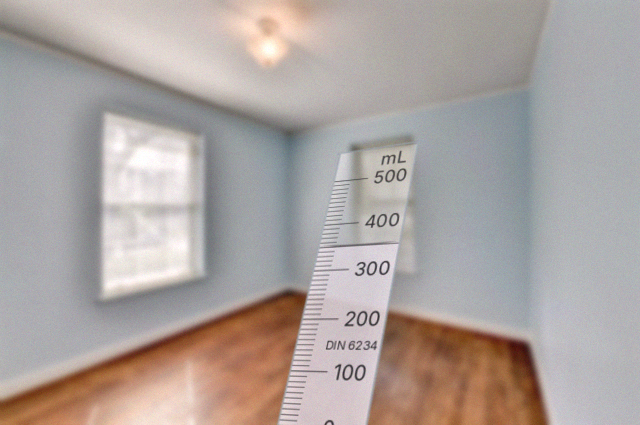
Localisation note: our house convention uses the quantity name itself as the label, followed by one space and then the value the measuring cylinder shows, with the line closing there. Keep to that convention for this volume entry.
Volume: 350 mL
